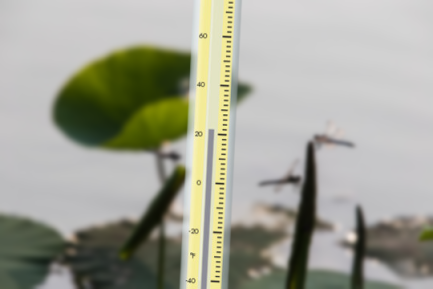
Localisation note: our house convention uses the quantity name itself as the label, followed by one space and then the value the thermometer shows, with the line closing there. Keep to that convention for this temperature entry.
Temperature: 22 °F
